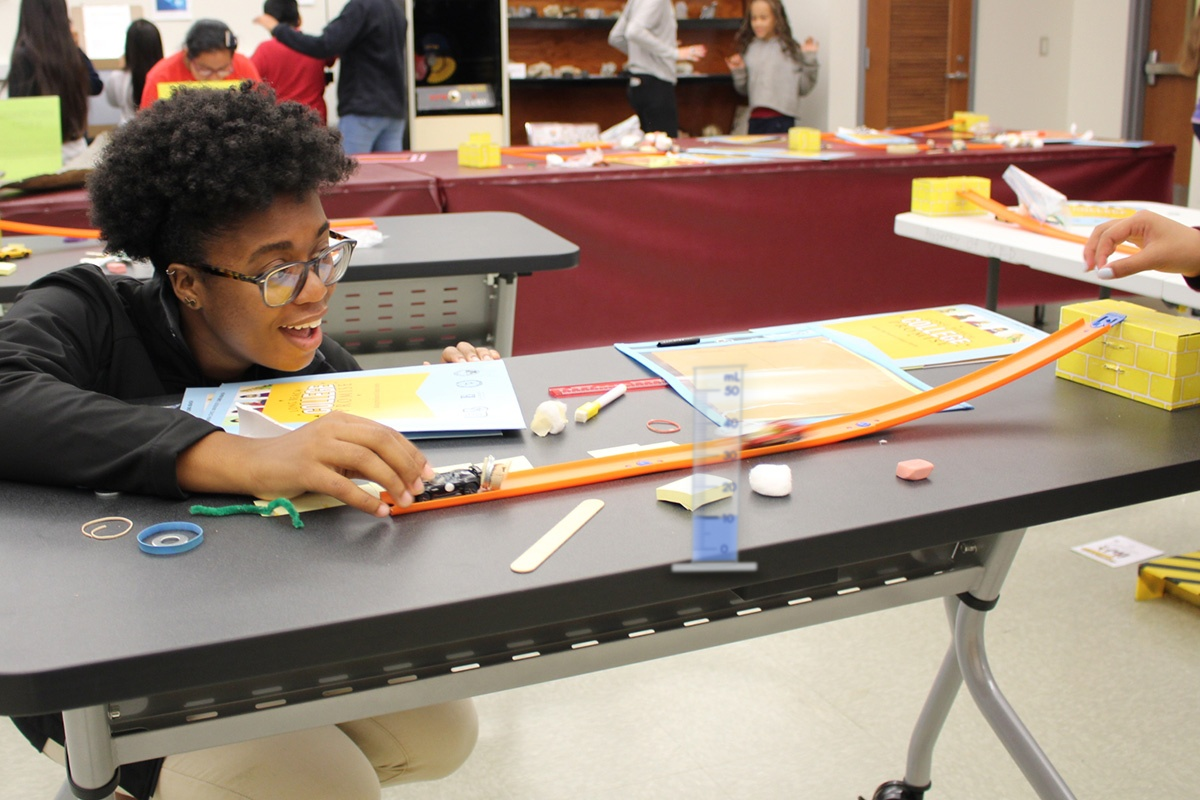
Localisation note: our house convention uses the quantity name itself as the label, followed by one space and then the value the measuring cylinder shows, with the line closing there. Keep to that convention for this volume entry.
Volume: 10 mL
